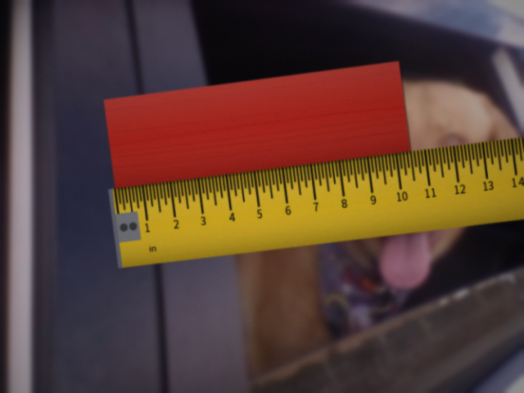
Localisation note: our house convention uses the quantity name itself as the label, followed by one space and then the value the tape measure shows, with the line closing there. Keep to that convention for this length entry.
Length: 10.5 in
